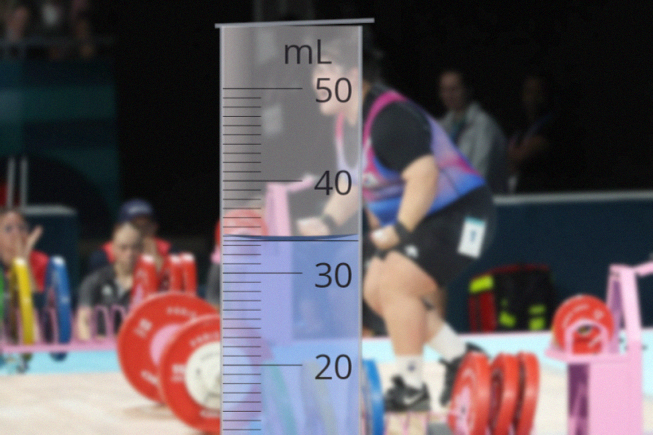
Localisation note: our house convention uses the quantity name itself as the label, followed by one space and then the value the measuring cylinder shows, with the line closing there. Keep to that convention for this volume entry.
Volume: 33.5 mL
